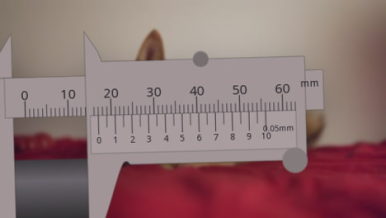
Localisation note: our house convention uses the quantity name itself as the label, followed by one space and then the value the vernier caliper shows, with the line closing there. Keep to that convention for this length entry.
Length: 17.0 mm
